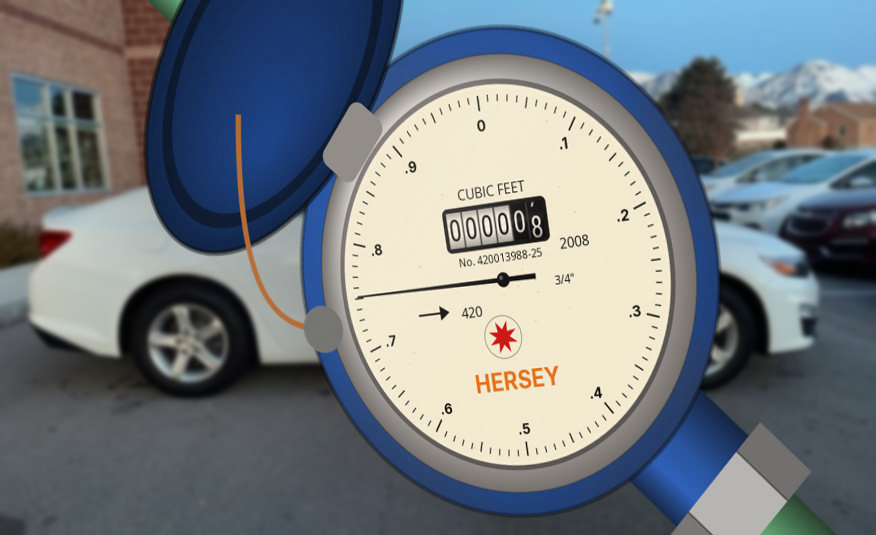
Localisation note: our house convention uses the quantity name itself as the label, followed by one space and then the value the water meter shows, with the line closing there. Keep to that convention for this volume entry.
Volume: 7.75 ft³
